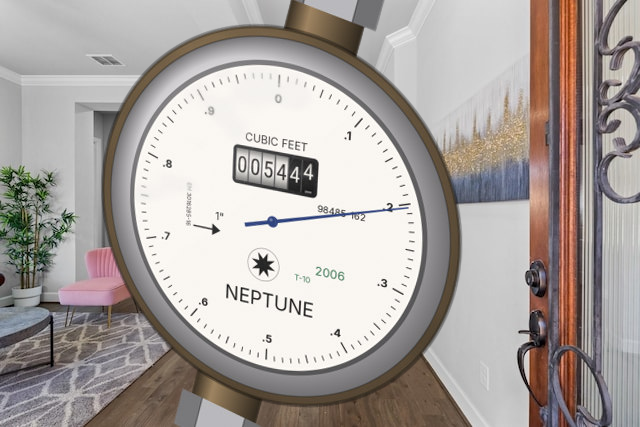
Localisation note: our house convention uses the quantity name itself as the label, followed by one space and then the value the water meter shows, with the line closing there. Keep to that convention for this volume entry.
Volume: 5444.20 ft³
